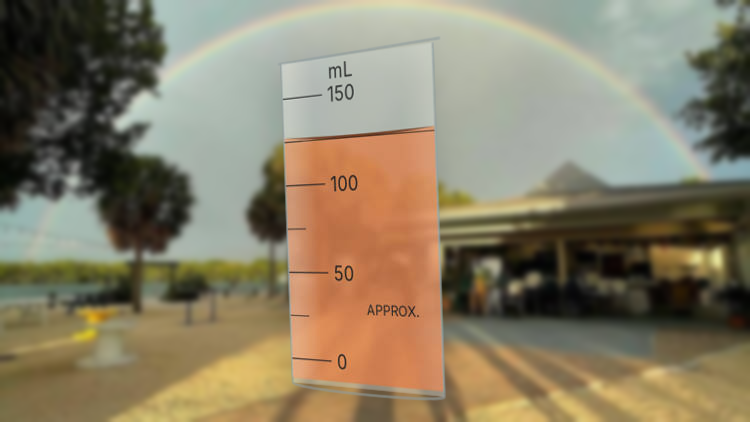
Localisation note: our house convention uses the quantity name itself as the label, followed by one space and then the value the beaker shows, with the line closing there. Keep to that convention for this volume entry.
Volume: 125 mL
